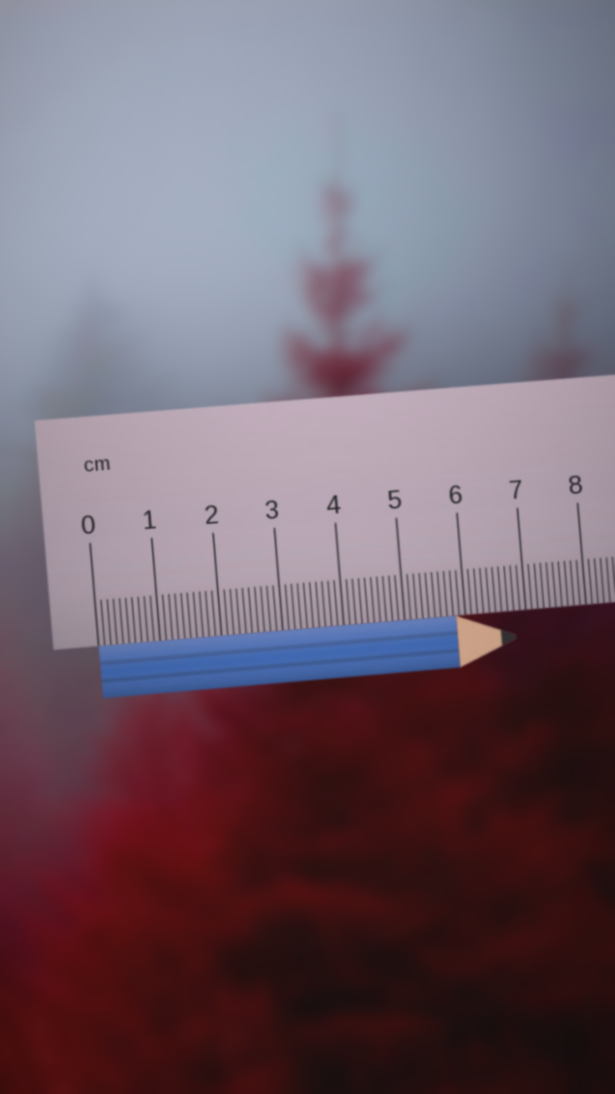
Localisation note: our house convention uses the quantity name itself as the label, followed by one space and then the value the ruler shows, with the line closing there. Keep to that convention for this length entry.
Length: 6.8 cm
